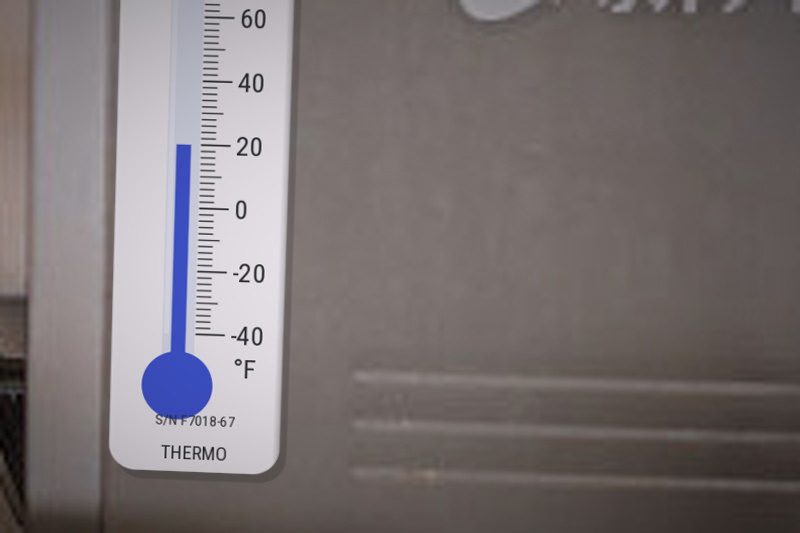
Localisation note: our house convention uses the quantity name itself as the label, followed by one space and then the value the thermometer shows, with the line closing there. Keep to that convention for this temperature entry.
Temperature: 20 °F
